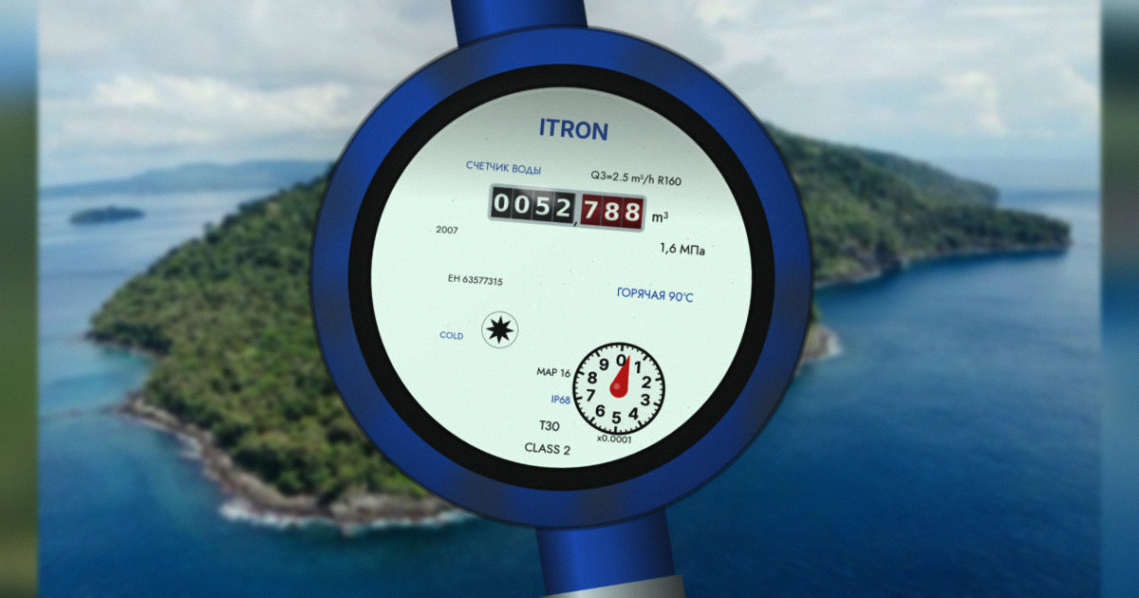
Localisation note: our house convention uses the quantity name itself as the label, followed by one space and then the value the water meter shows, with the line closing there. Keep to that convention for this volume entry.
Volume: 52.7880 m³
